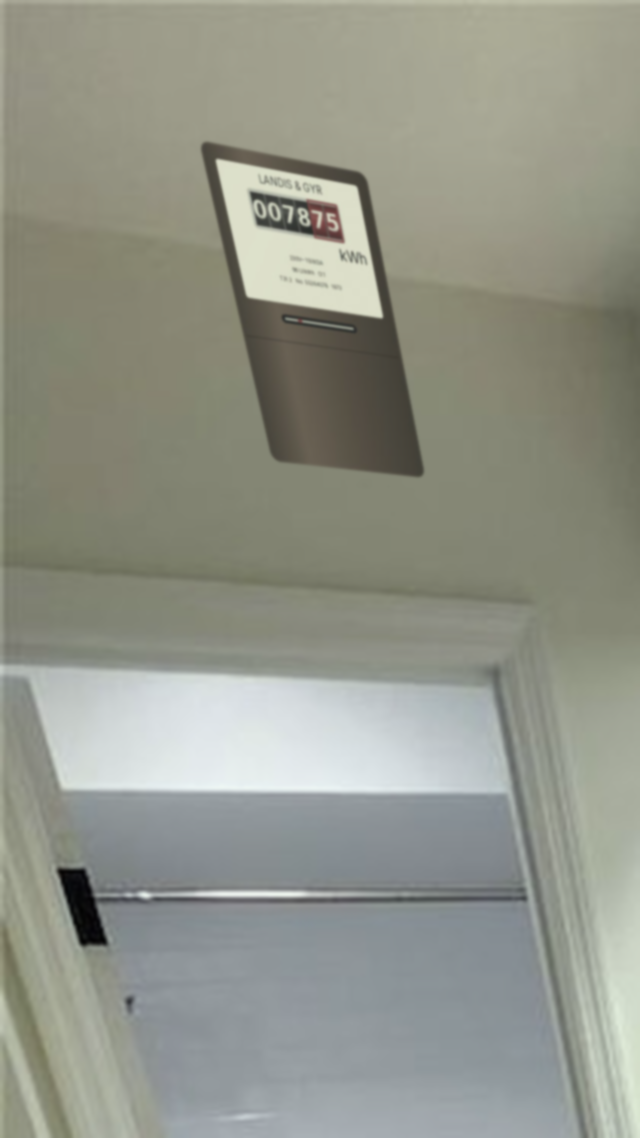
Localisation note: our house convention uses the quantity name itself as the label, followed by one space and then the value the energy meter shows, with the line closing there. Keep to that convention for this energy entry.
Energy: 78.75 kWh
